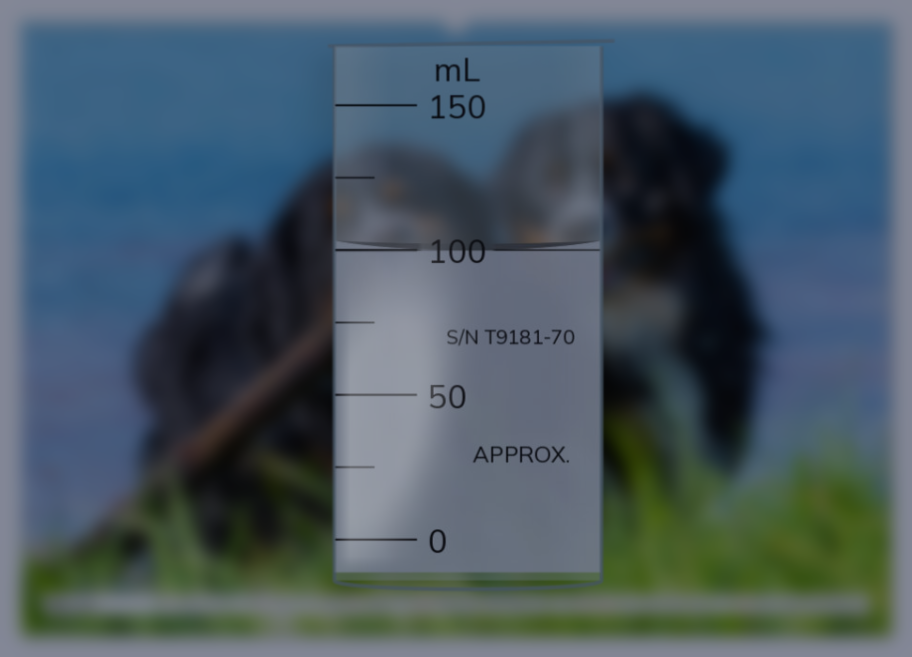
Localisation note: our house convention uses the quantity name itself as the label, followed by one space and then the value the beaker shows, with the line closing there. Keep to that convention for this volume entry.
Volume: 100 mL
